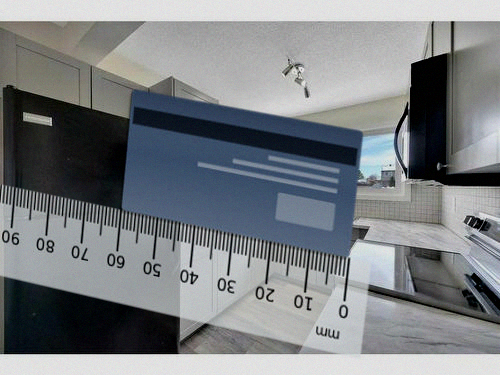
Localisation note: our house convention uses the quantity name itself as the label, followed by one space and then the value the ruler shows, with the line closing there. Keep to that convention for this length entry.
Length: 60 mm
